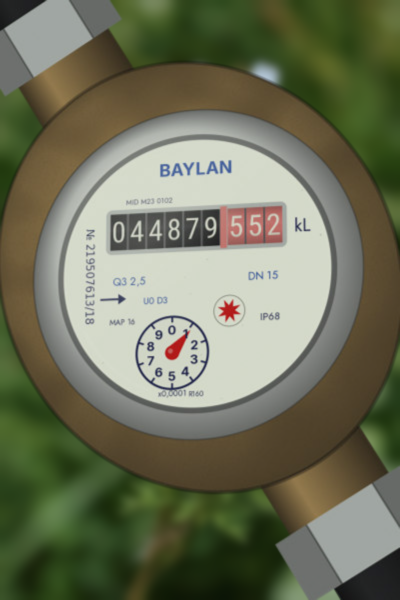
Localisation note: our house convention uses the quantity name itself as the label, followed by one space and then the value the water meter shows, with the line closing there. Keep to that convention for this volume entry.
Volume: 44879.5521 kL
